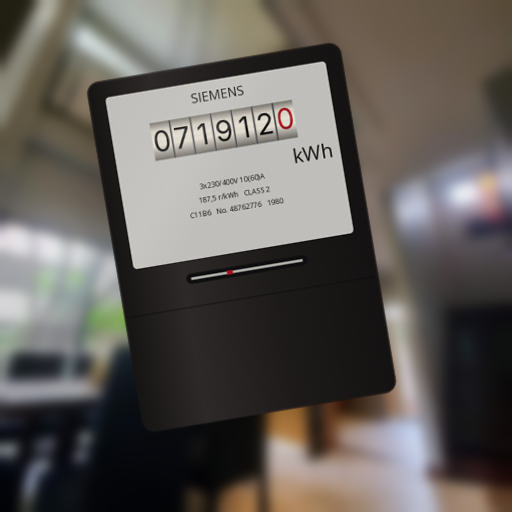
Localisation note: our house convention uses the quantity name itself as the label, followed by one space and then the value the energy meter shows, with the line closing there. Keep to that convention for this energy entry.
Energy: 71912.0 kWh
